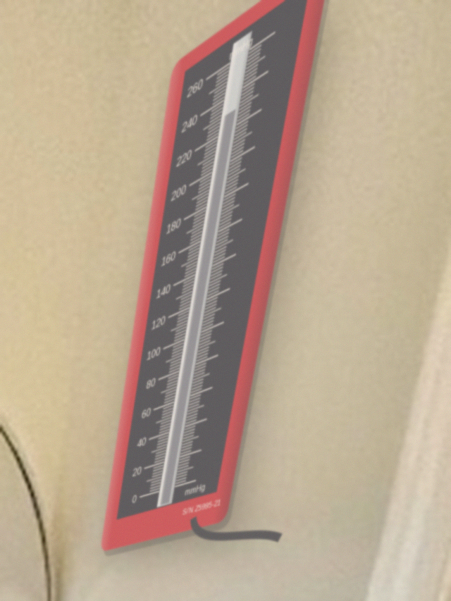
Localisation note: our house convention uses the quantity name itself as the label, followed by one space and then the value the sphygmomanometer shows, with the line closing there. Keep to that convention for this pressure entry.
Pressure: 230 mmHg
